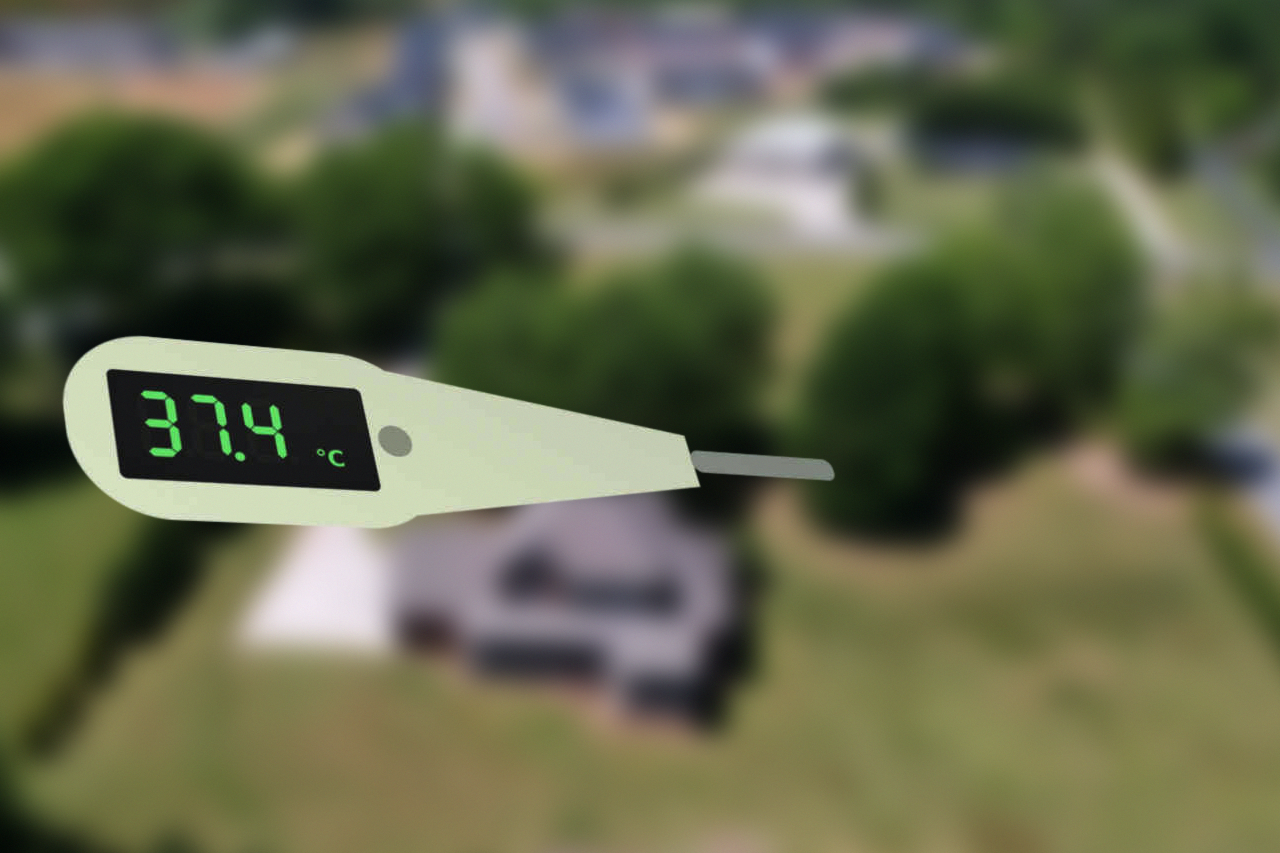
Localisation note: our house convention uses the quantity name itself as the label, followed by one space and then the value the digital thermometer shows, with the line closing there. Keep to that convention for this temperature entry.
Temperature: 37.4 °C
